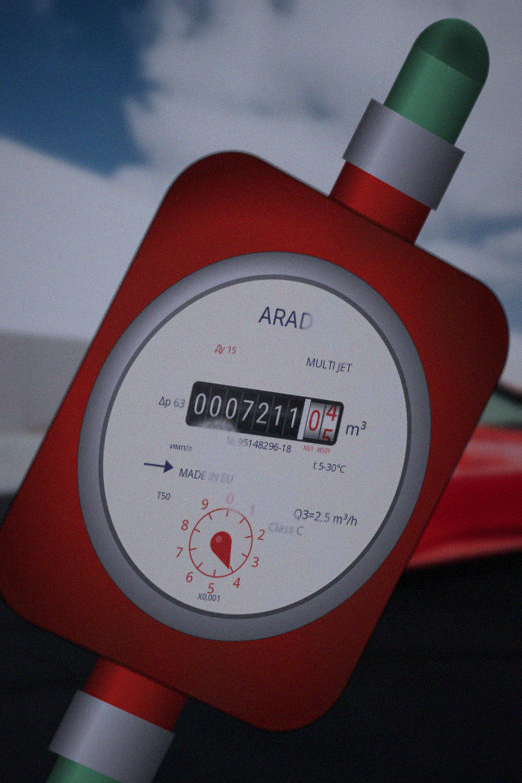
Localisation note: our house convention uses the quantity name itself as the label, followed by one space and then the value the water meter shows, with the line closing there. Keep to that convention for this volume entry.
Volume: 7211.044 m³
